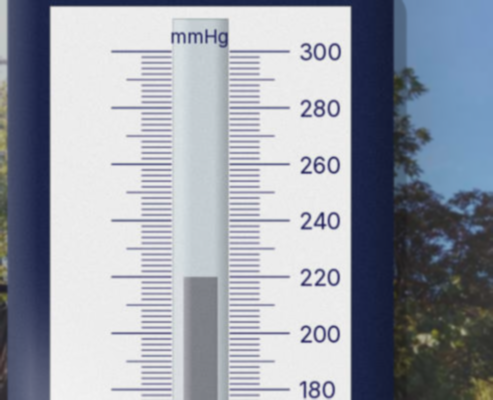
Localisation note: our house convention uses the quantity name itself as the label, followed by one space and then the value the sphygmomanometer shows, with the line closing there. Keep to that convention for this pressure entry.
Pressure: 220 mmHg
